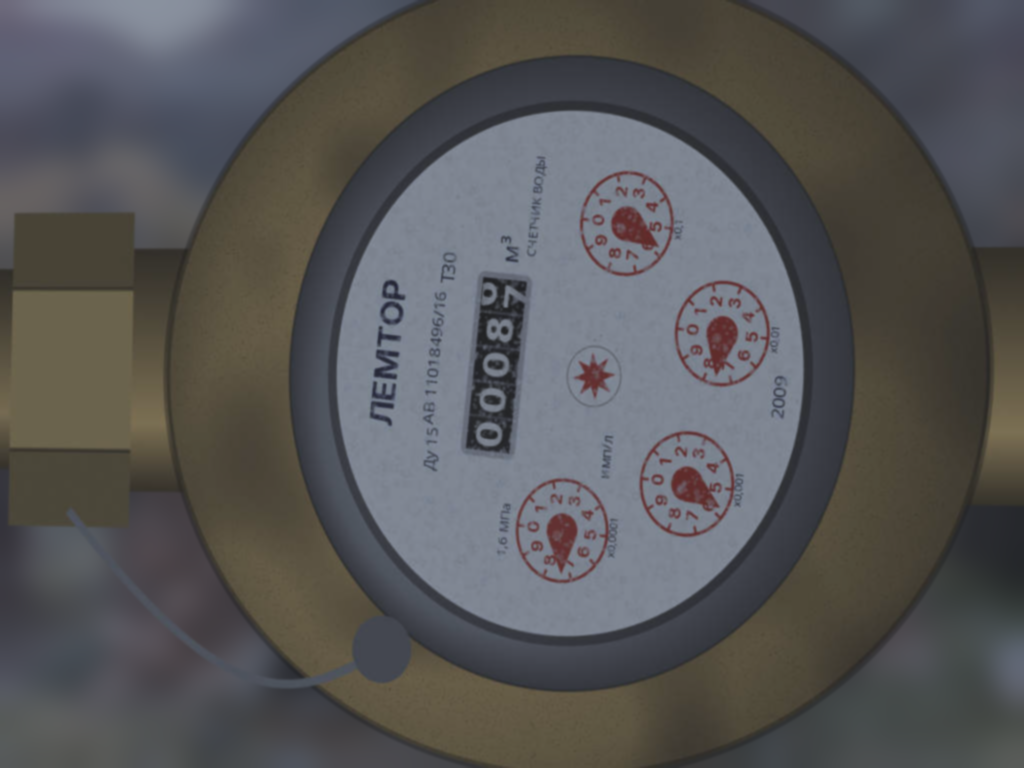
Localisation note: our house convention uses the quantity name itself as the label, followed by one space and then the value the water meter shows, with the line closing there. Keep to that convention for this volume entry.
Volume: 86.5757 m³
